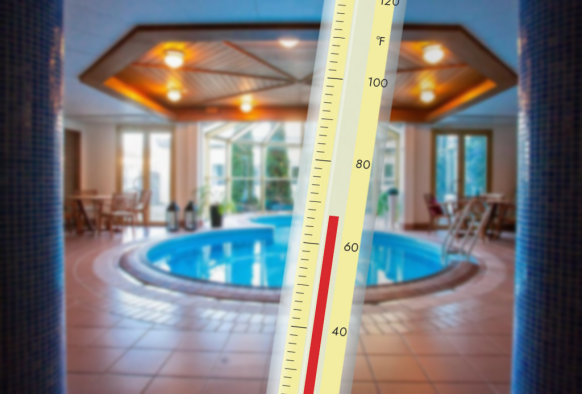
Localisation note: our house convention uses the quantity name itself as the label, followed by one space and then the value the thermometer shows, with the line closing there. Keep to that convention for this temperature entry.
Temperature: 67 °F
